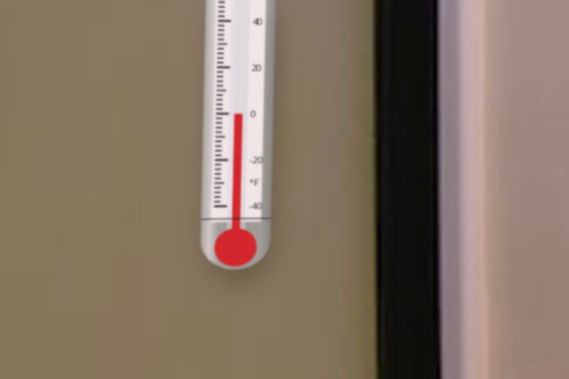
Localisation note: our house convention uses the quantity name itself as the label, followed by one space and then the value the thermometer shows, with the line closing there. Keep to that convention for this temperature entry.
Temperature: 0 °F
